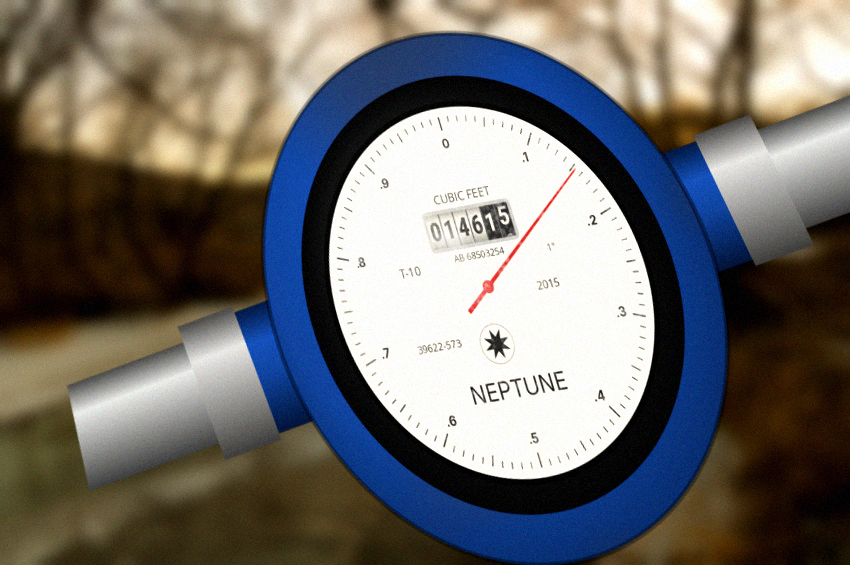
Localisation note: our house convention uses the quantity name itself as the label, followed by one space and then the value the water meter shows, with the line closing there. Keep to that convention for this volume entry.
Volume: 14615.15 ft³
